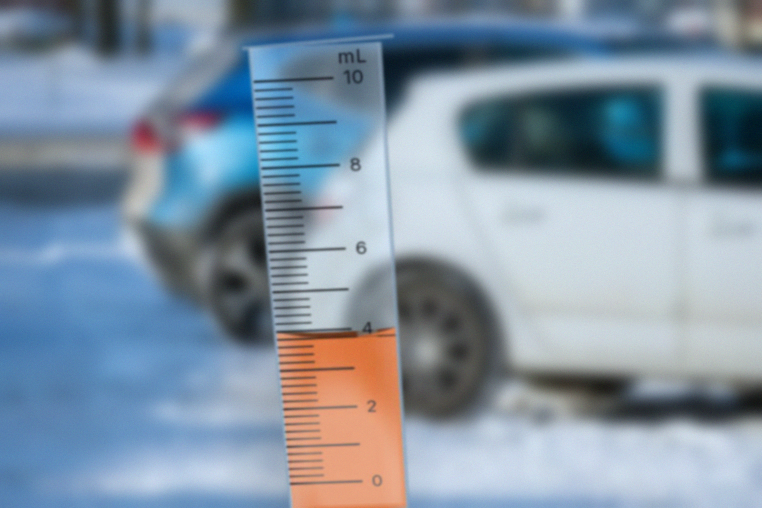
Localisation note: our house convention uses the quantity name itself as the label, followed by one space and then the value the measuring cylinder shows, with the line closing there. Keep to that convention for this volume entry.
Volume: 3.8 mL
